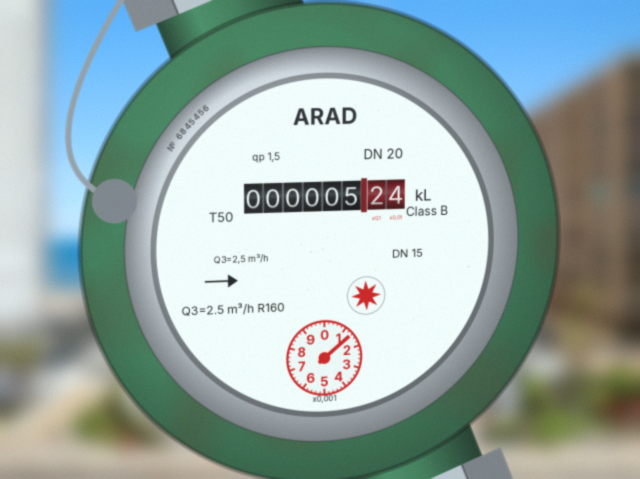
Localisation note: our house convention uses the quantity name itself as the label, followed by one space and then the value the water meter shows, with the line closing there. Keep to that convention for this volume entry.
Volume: 5.241 kL
